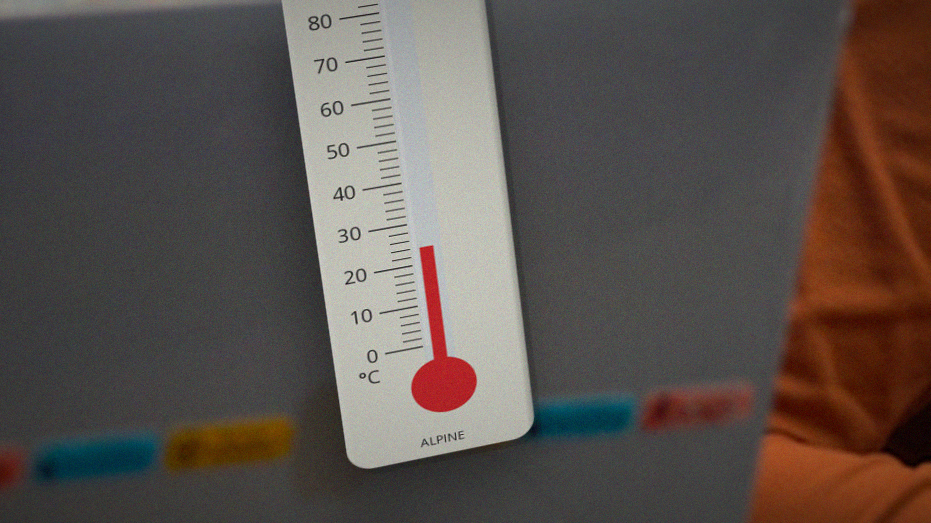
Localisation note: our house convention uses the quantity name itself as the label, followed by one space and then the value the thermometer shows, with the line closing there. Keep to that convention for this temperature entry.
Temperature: 24 °C
